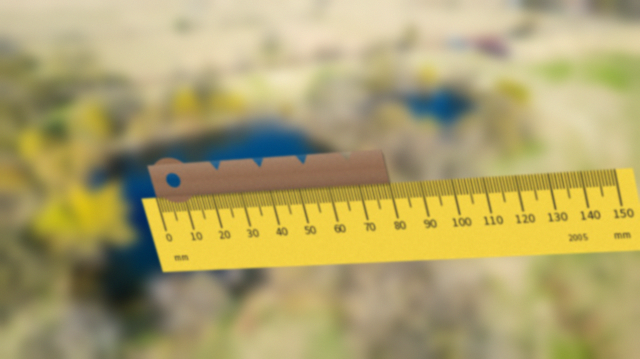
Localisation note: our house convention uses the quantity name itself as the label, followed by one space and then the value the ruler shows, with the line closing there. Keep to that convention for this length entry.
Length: 80 mm
